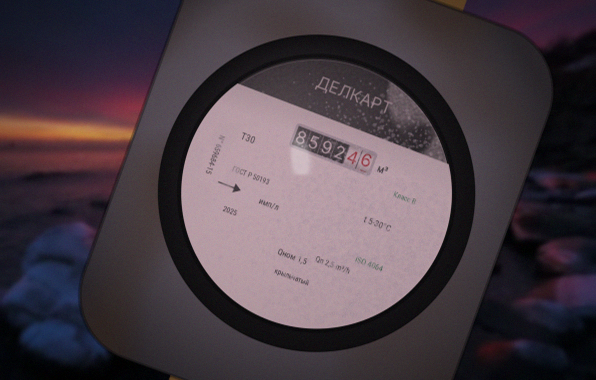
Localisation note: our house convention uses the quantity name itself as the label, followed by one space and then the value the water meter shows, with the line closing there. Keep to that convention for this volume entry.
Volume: 8592.46 m³
